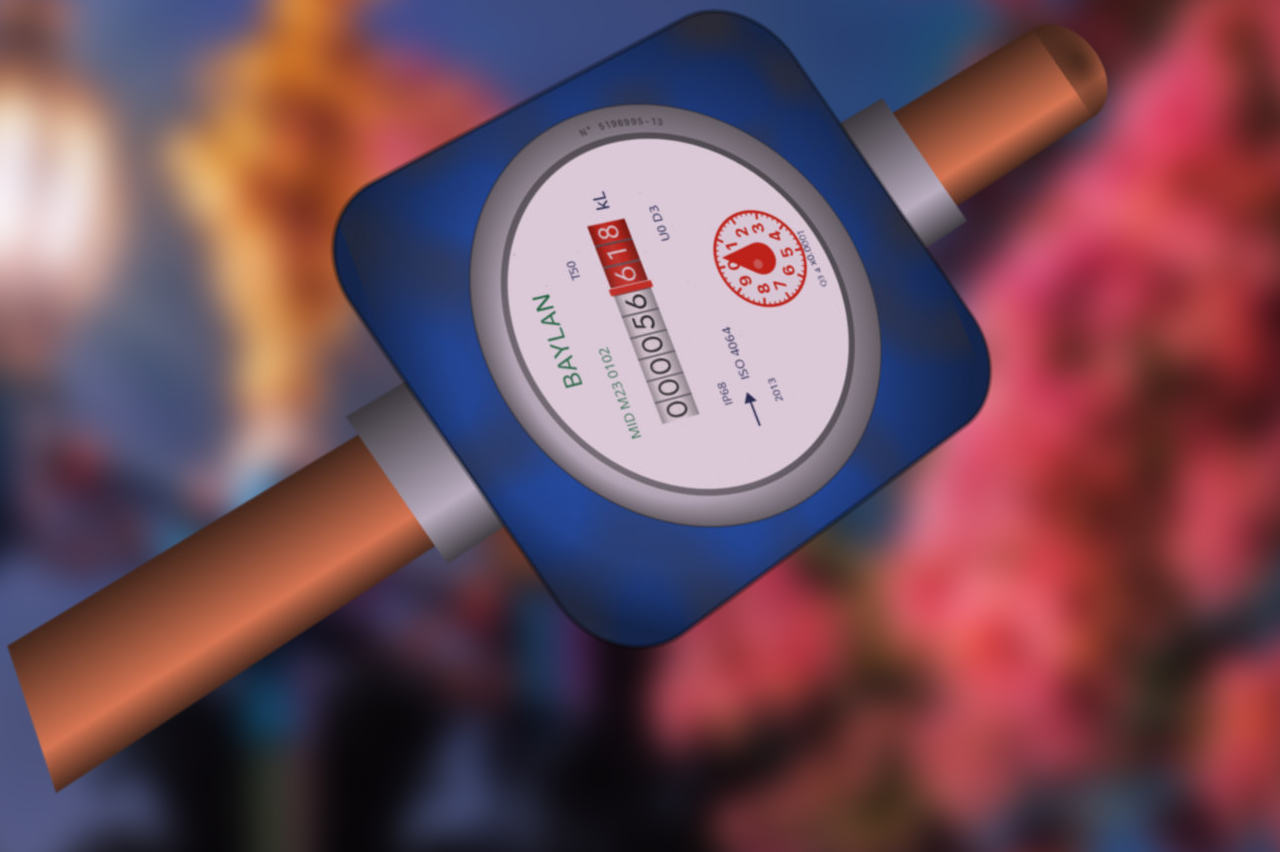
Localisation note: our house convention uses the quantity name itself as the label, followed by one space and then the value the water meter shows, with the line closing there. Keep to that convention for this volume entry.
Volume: 56.6180 kL
